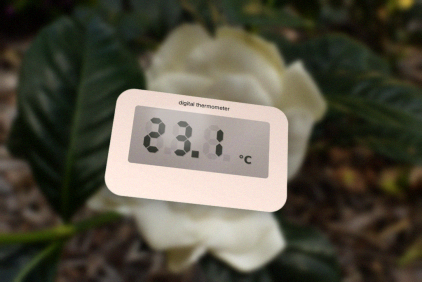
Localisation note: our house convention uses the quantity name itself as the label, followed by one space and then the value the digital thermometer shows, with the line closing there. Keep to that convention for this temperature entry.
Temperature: 23.1 °C
